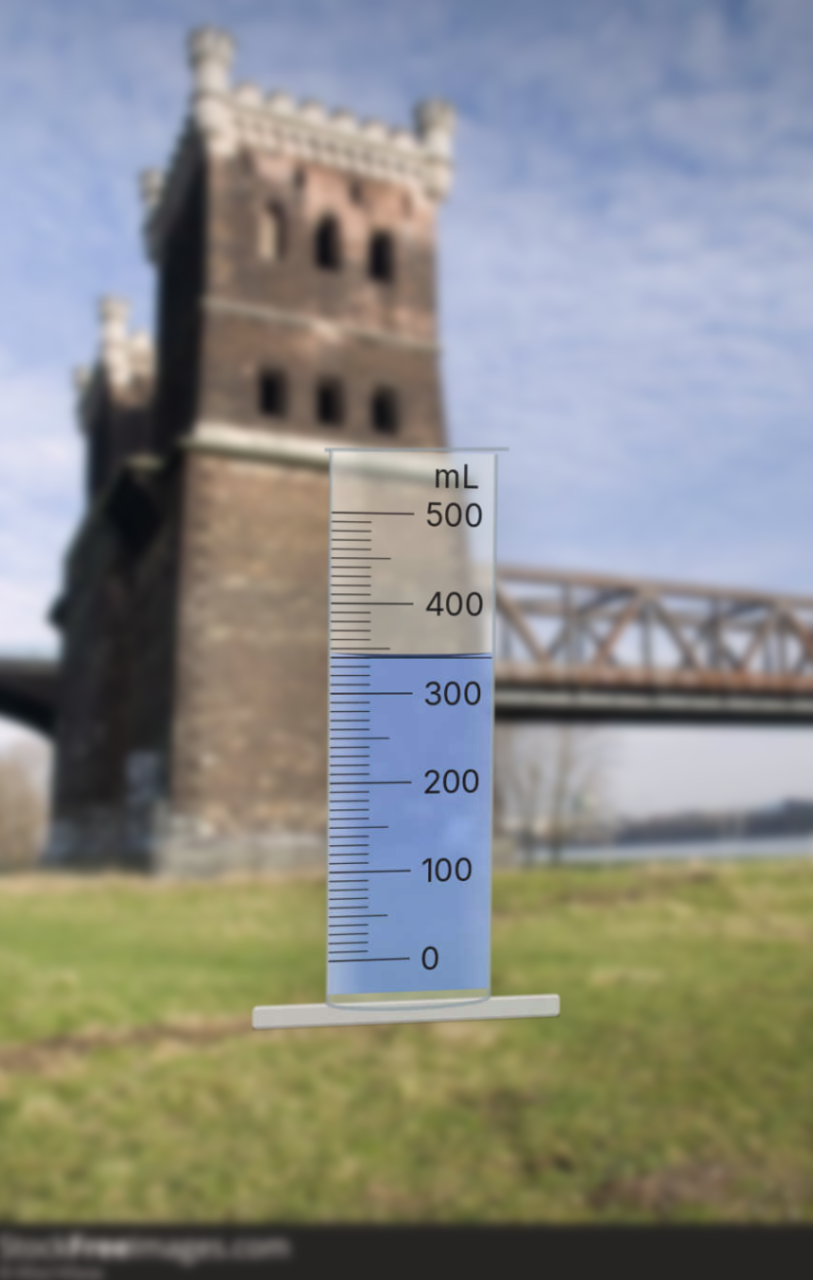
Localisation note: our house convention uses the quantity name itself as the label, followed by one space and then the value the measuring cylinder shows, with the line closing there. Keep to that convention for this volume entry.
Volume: 340 mL
